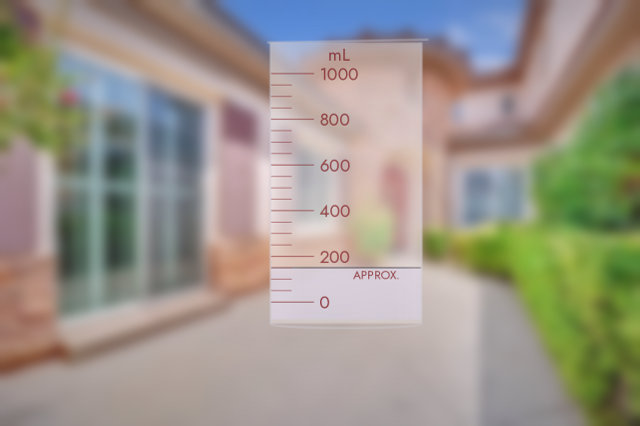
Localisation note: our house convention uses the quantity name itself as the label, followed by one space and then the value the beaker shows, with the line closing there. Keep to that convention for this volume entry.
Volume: 150 mL
